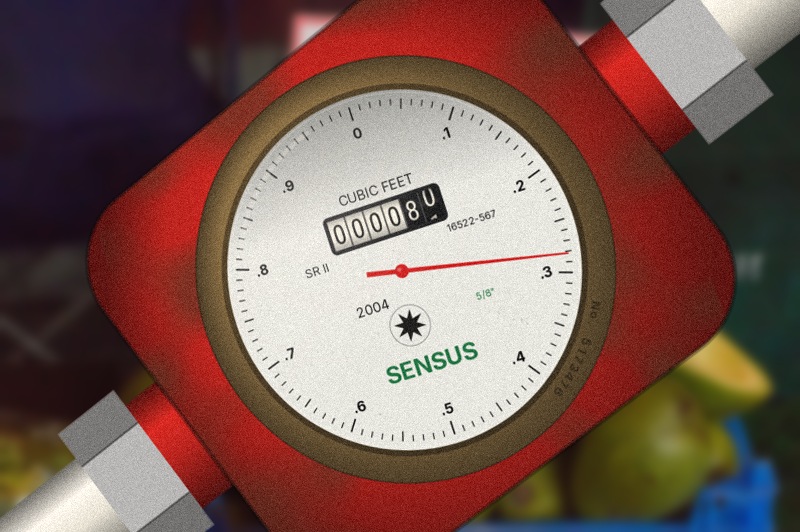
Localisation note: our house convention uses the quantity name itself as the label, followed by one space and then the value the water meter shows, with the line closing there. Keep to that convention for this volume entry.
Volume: 80.28 ft³
